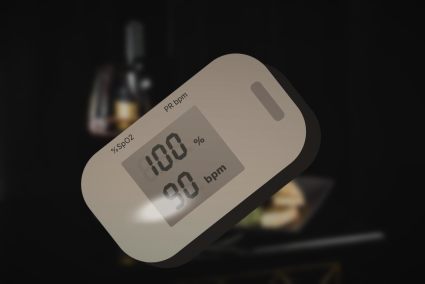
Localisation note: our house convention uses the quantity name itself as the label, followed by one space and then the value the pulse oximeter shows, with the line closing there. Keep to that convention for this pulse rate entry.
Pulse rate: 90 bpm
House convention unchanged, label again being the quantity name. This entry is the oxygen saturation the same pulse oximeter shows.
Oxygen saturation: 100 %
